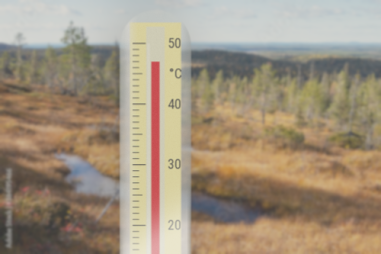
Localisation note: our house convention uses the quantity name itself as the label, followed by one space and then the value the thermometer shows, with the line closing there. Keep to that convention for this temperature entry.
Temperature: 47 °C
